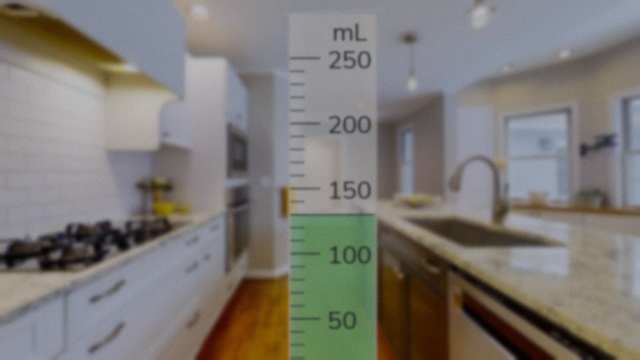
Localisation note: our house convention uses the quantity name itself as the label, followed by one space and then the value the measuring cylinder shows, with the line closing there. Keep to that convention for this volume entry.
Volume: 130 mL
